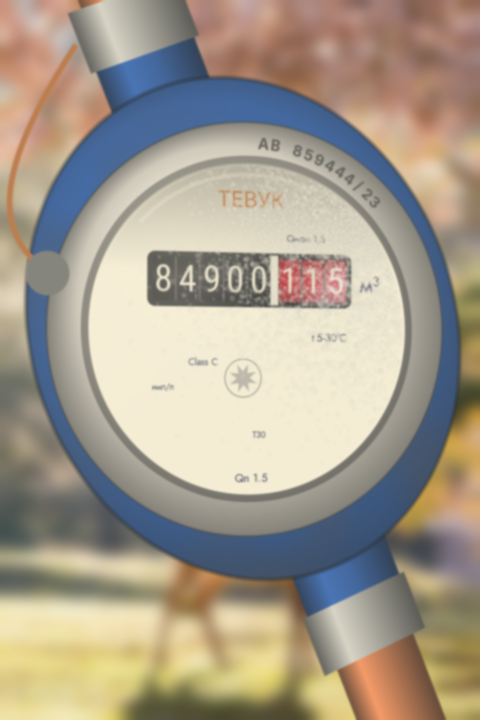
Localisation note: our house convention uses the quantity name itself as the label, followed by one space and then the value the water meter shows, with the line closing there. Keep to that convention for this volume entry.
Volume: 84900.115 m³
